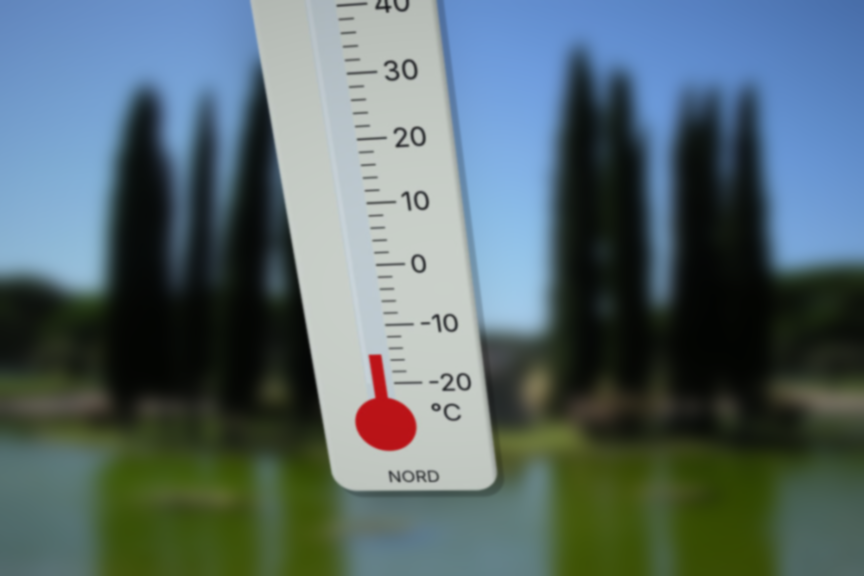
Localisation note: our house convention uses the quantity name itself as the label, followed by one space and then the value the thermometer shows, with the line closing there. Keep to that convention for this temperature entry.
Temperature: -15 °C
